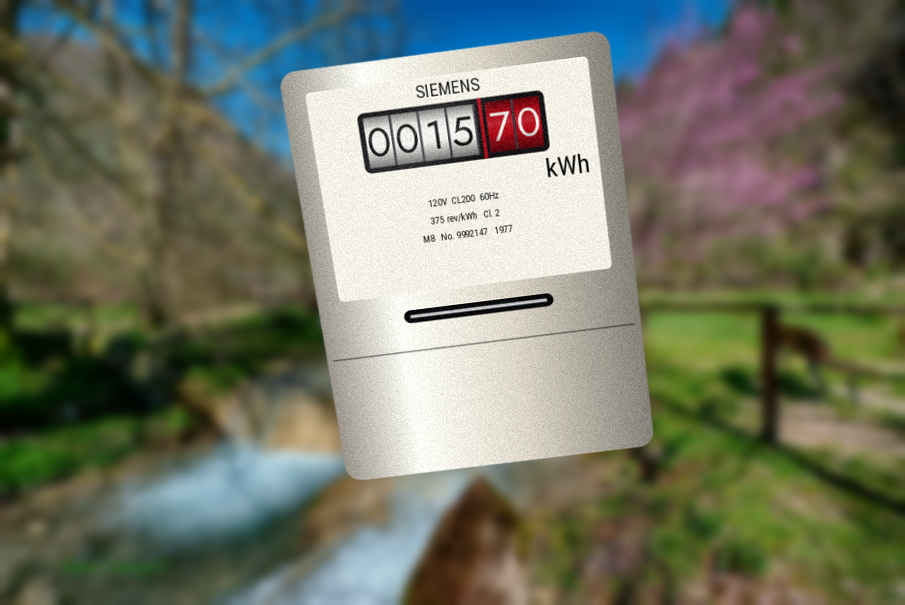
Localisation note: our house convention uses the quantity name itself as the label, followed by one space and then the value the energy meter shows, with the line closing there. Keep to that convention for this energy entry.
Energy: 15.70 kWh
